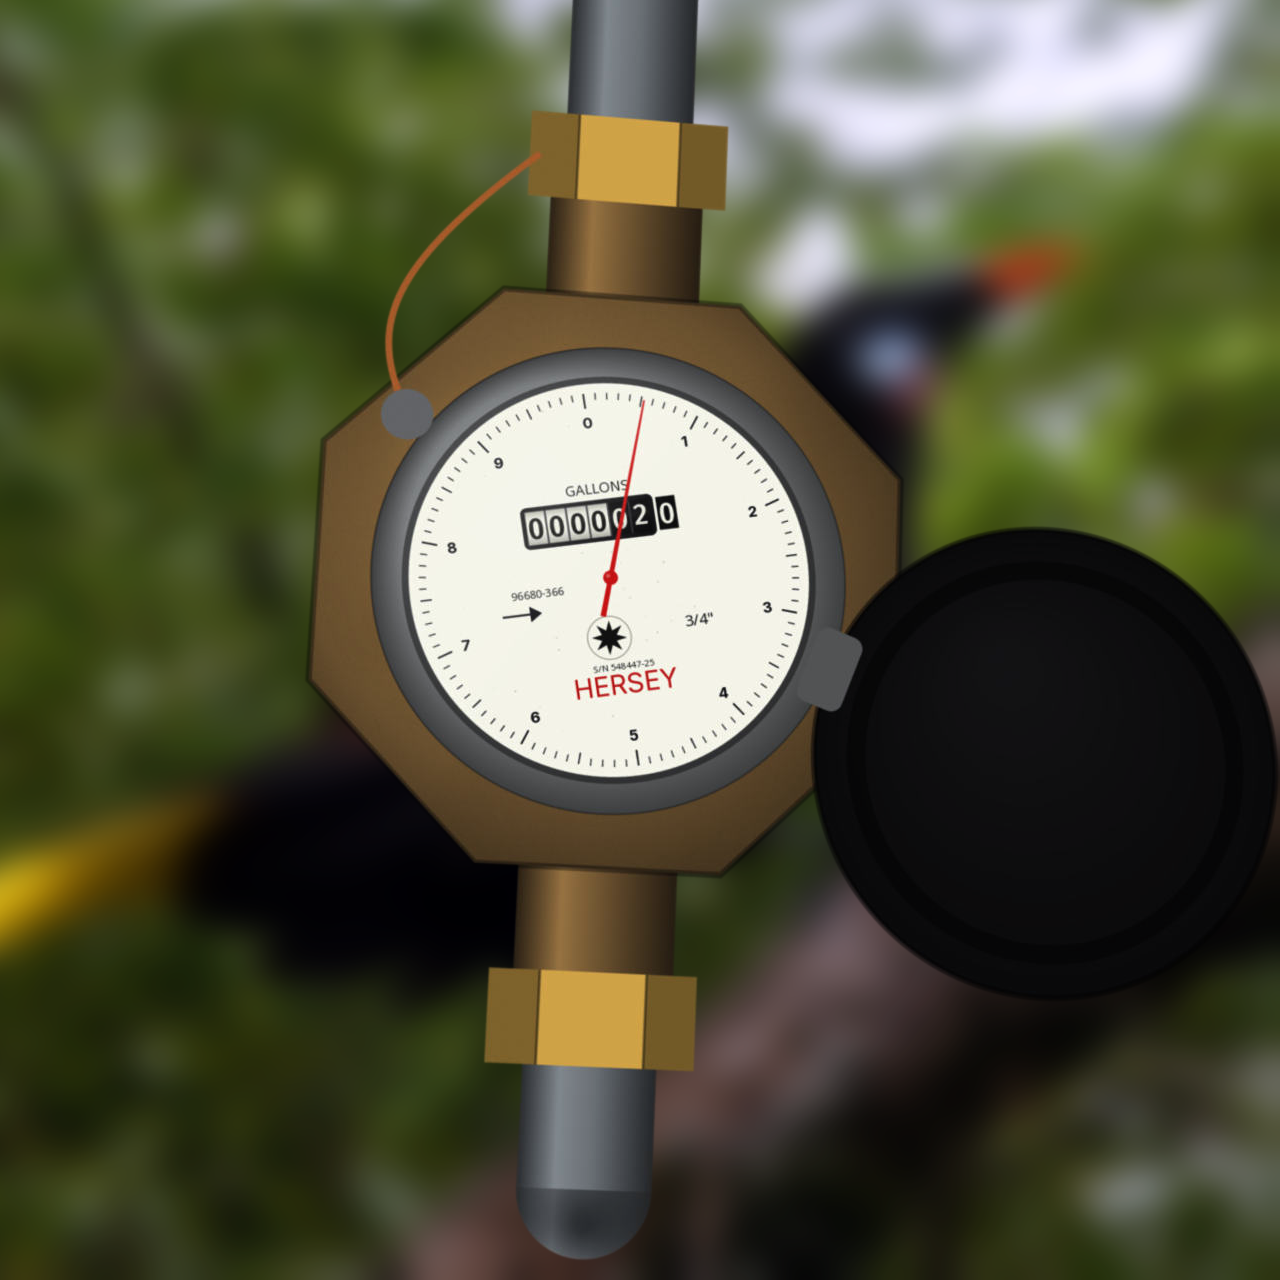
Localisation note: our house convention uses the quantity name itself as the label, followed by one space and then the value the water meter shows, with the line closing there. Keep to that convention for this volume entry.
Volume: 20.5 gal
